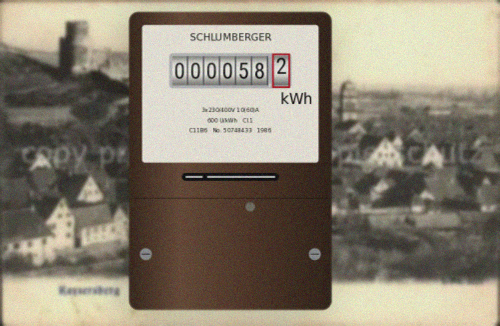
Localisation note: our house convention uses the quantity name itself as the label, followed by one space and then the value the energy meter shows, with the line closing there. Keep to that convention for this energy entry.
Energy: 58.2 kWh
